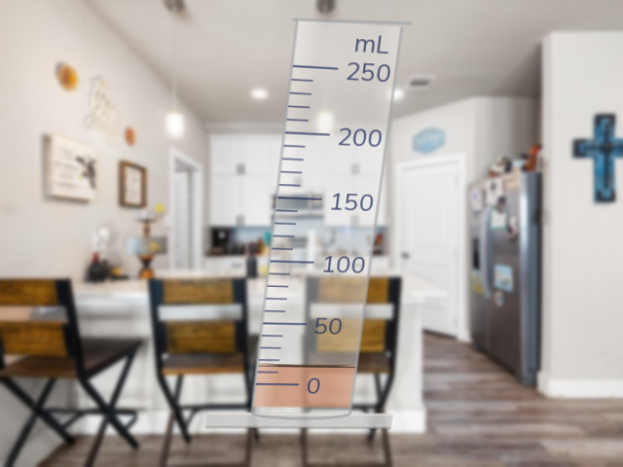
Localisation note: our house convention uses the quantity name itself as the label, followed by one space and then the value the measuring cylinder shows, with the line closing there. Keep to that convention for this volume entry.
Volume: 15 mL
